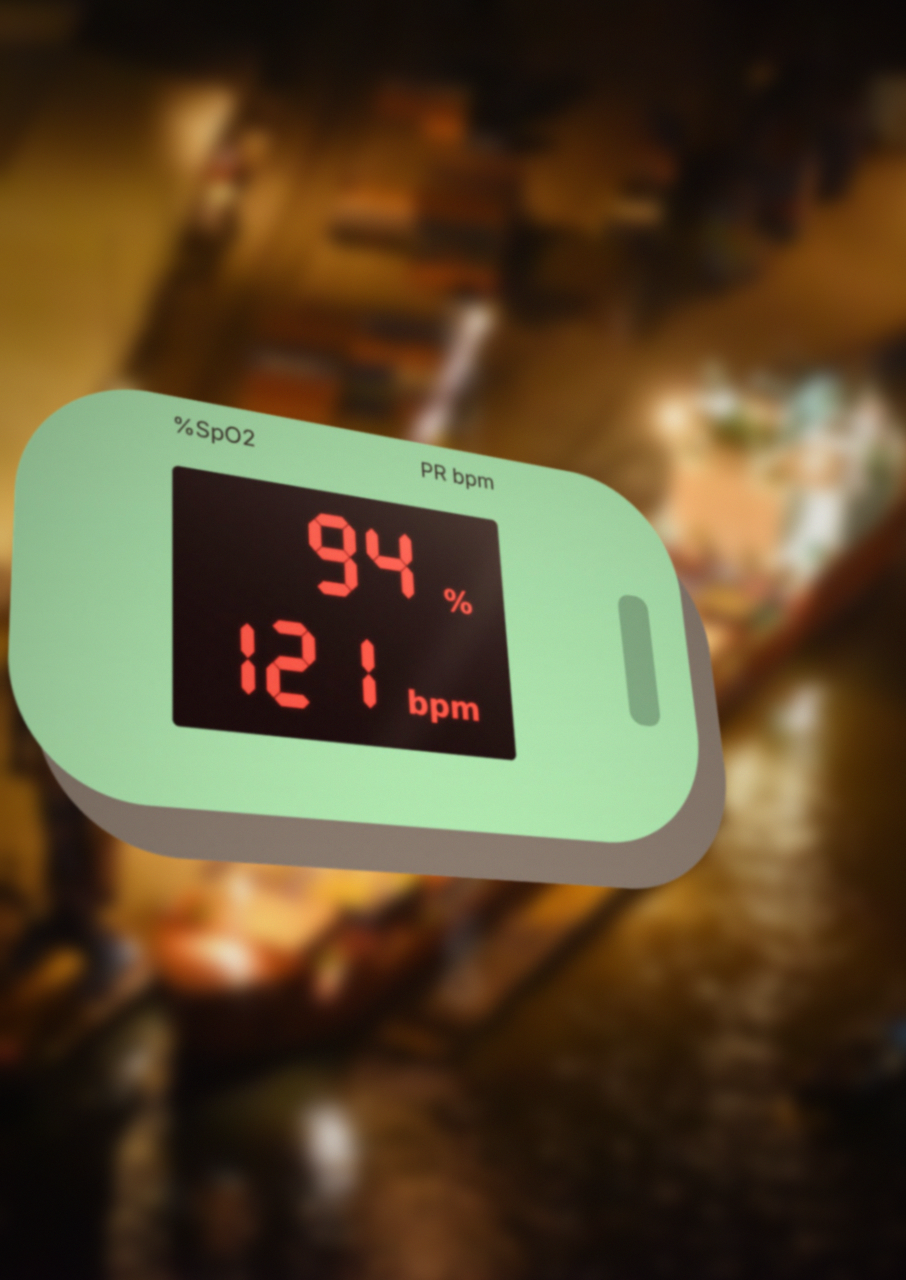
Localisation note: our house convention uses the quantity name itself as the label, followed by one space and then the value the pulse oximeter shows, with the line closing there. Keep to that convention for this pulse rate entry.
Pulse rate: 121 bpm
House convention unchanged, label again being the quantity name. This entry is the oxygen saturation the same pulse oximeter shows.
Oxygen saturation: 94 %
